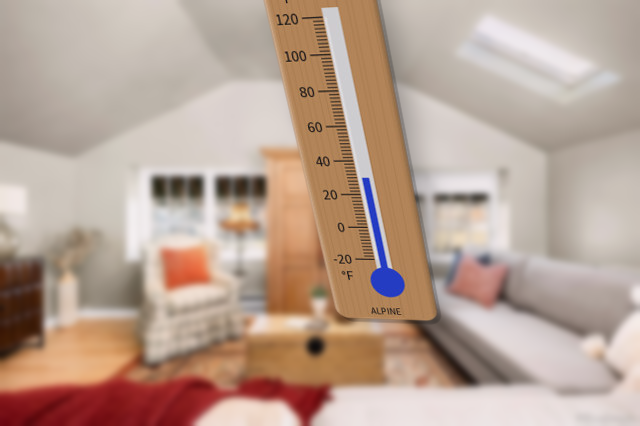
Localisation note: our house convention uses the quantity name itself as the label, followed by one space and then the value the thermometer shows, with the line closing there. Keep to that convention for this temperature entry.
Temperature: 30 °F
